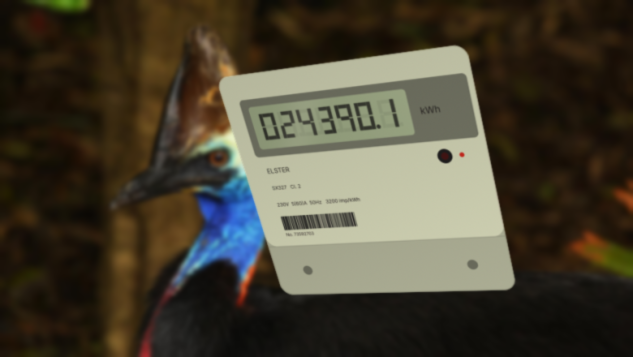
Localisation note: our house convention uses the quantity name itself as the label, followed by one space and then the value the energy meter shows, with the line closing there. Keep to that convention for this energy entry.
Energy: 24390.1 kWh
